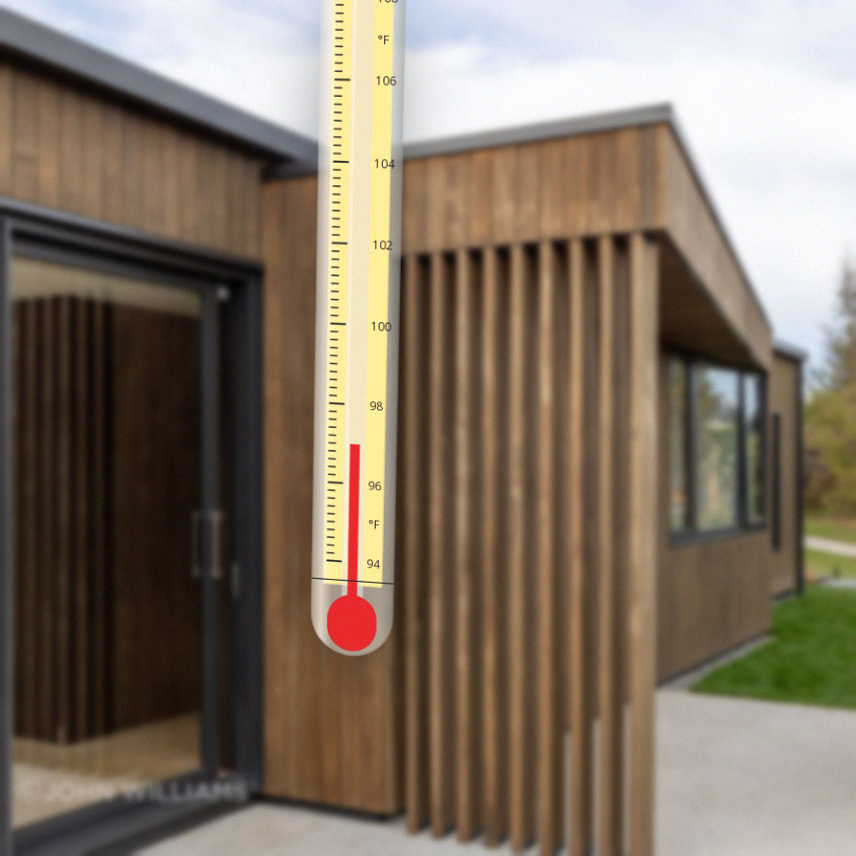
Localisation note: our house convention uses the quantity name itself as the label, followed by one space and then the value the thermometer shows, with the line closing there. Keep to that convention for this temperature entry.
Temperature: 97 °F
